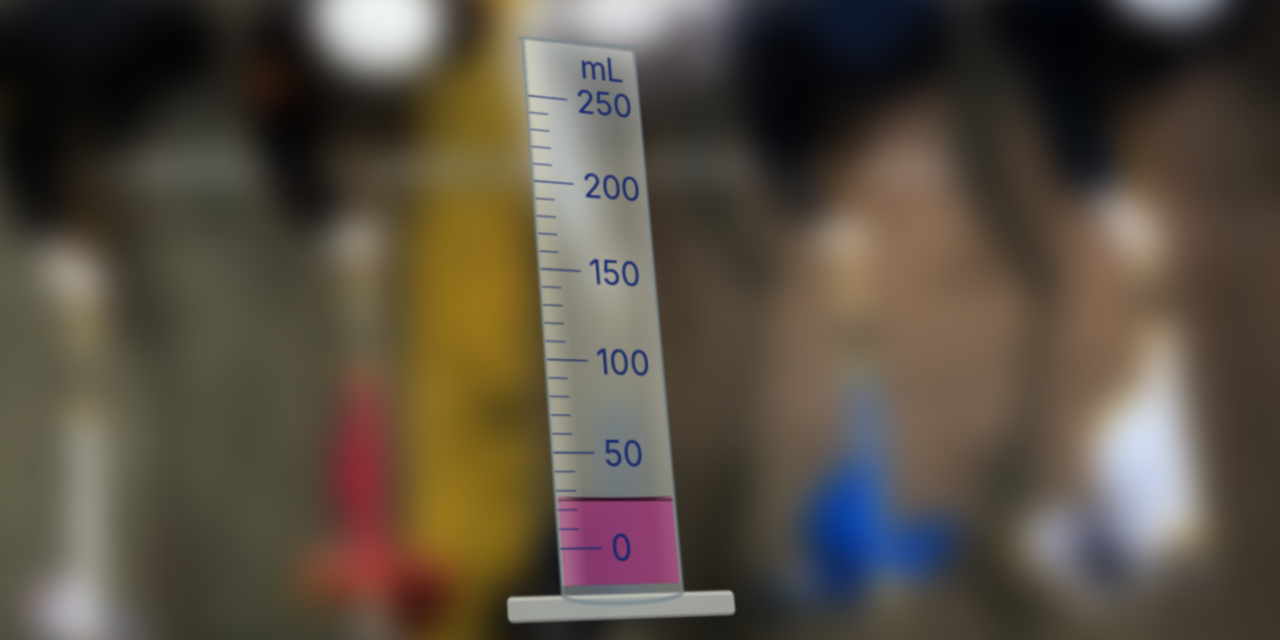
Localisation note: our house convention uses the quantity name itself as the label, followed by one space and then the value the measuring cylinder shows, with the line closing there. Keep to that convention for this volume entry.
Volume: 25 mL
